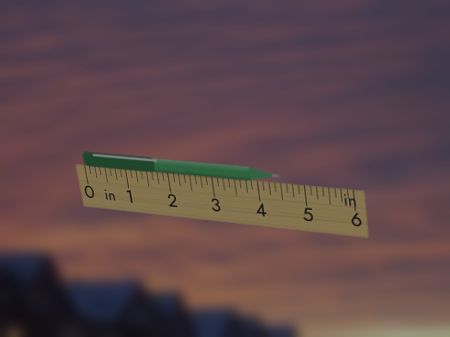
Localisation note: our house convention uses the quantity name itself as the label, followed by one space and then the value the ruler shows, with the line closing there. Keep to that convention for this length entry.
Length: 4.5 in
